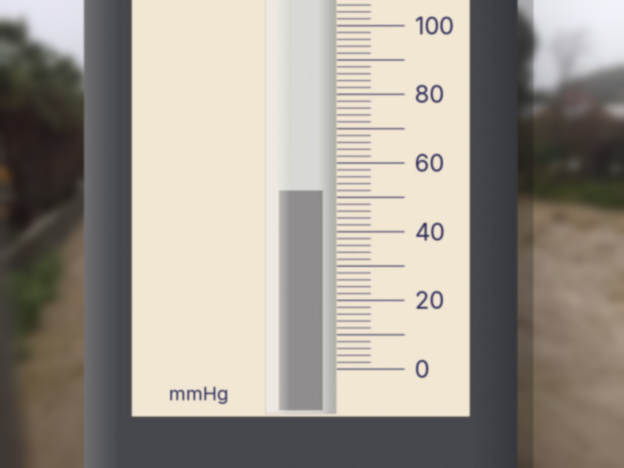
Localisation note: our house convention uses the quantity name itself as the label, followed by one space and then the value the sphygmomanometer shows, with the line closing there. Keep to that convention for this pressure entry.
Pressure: 52 mmHg
